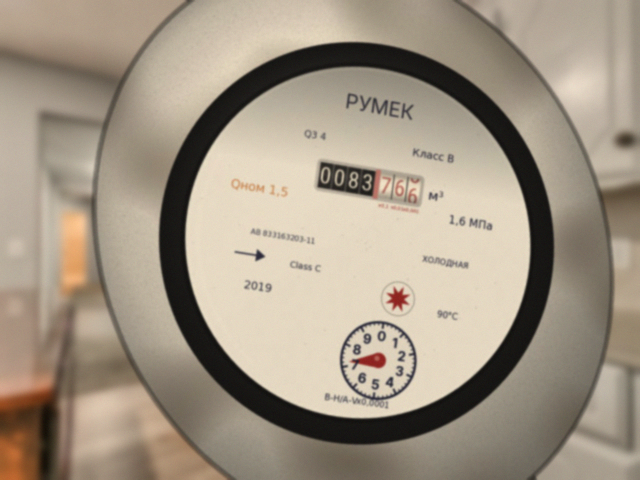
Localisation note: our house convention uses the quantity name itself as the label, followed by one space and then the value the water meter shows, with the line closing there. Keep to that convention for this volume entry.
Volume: 83.7657 m³
